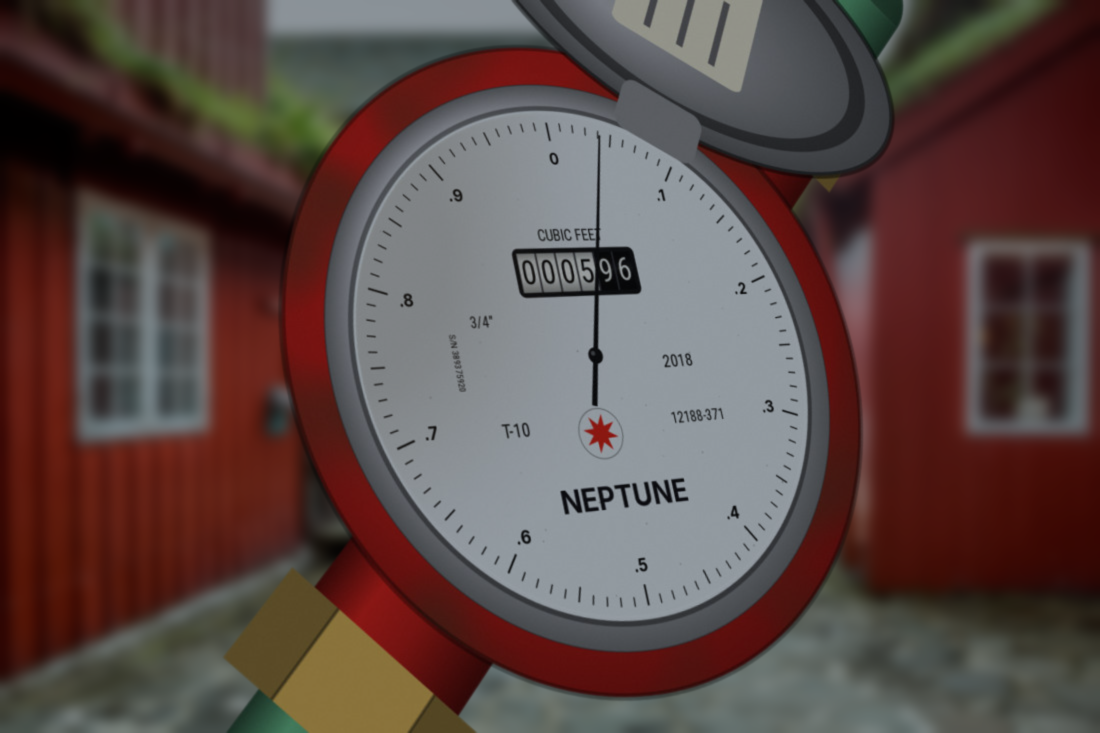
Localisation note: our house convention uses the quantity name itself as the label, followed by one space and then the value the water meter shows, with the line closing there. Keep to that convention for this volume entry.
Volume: 596.04 ft³
